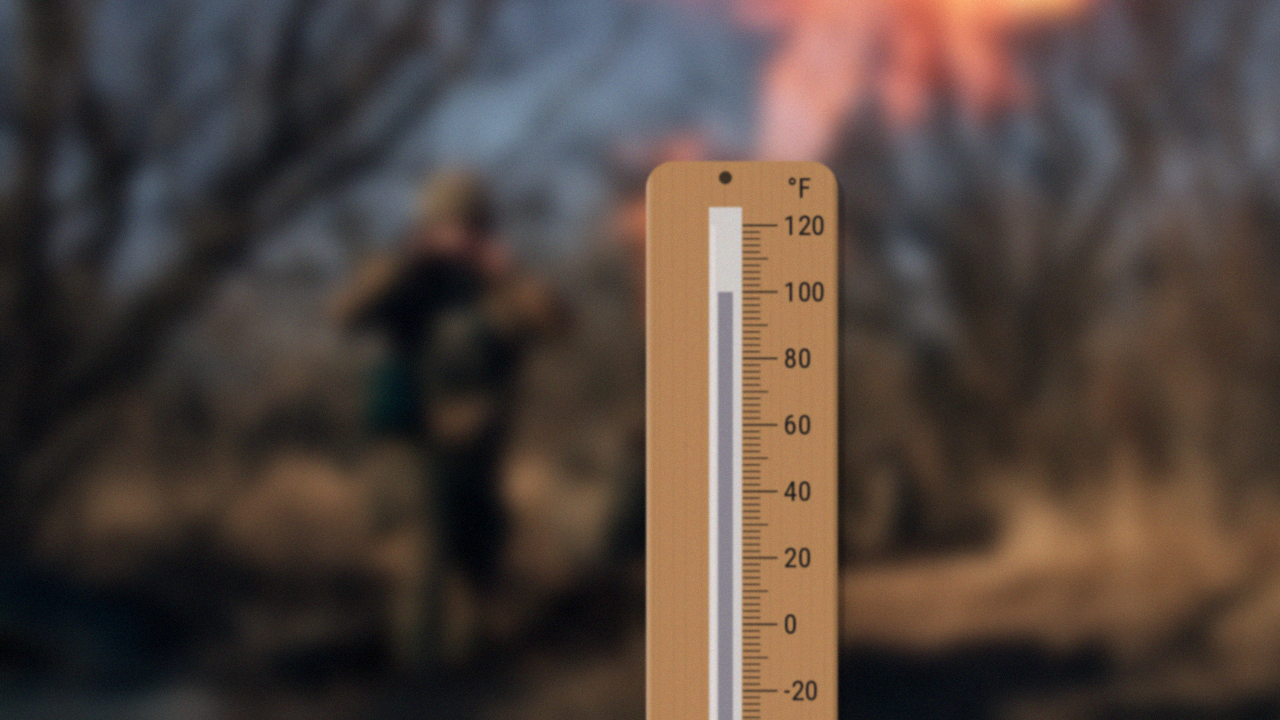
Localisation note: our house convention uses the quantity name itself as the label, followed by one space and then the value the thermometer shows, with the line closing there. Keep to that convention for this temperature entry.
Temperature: 100 °F
